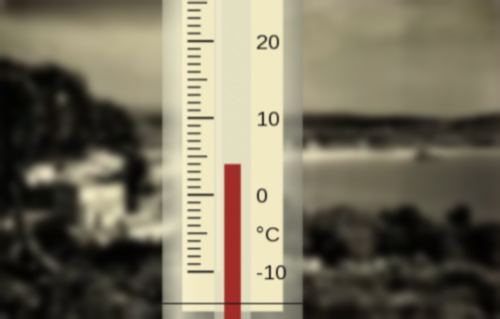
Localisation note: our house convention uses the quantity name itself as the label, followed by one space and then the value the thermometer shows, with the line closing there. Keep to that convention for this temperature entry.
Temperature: 4 °C
